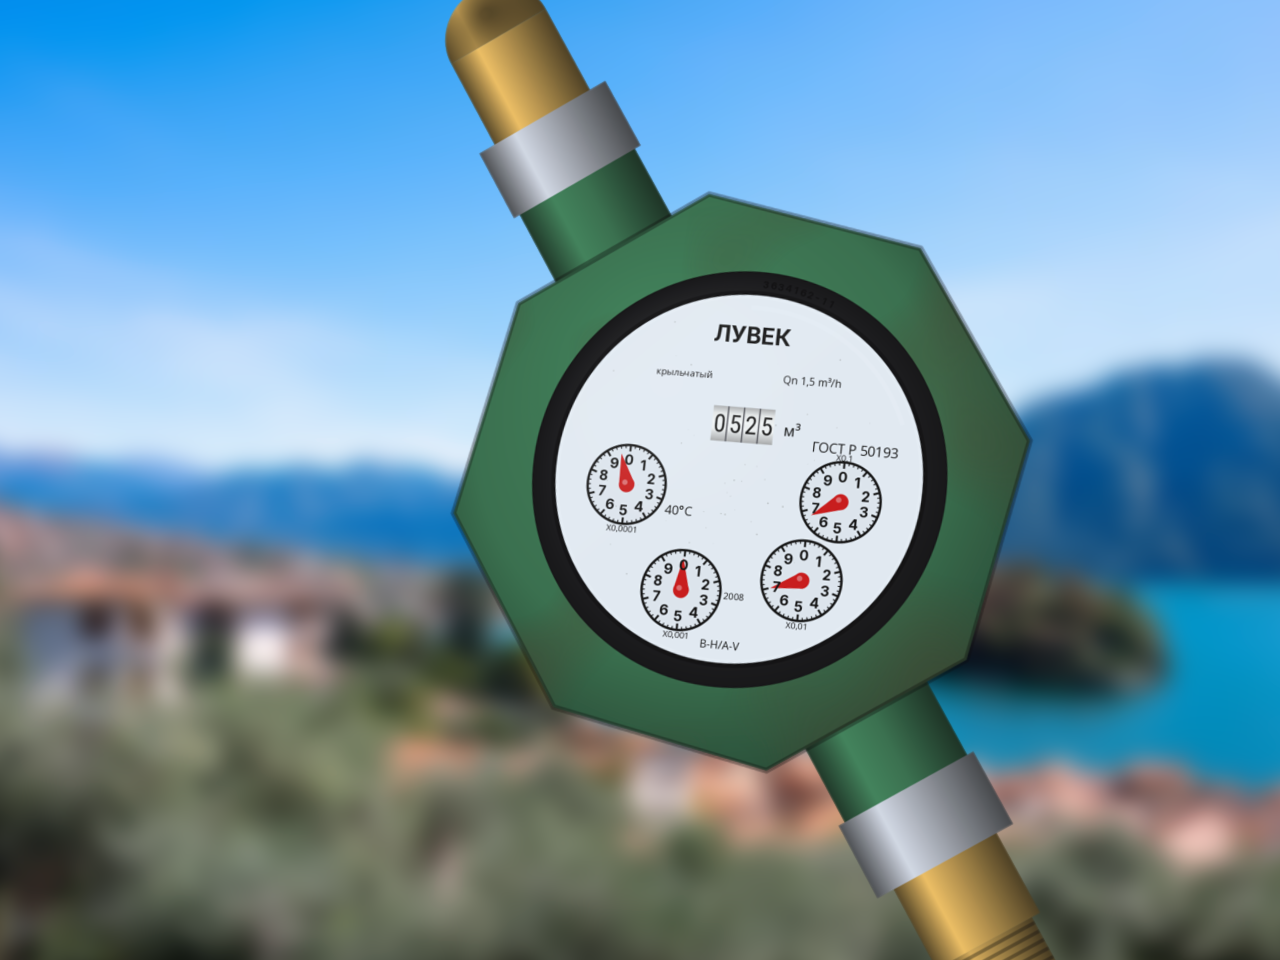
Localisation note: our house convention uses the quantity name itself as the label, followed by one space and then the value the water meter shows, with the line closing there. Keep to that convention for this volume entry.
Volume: 525.6699 m³
